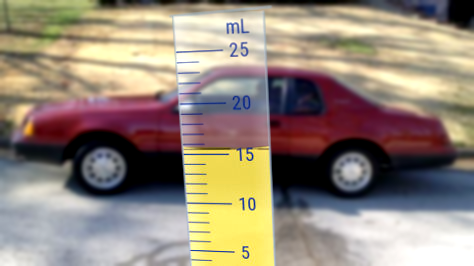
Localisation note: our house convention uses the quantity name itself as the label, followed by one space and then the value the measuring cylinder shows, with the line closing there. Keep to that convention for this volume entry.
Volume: 15.5 mL
